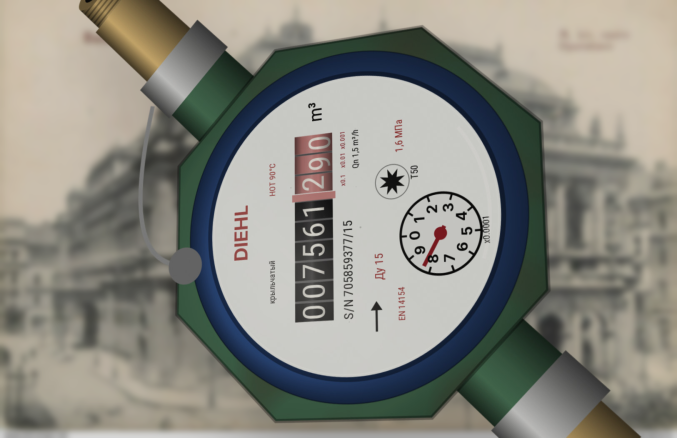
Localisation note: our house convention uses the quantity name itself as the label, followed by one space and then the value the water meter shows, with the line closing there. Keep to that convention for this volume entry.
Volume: 7561.2898 m³
